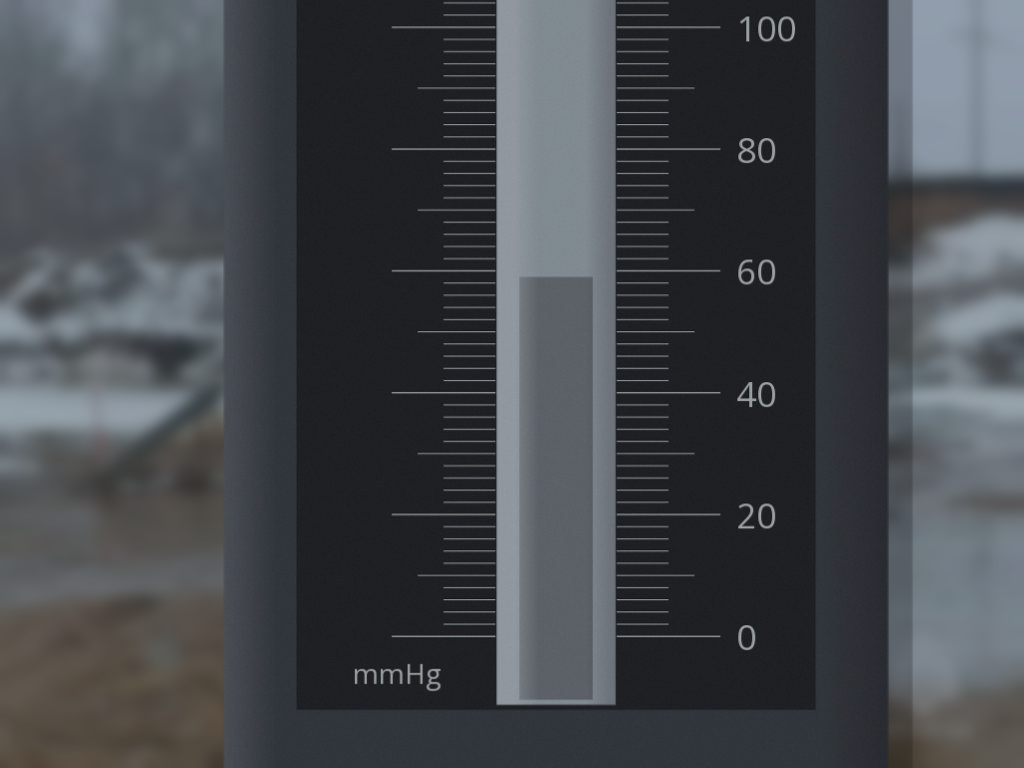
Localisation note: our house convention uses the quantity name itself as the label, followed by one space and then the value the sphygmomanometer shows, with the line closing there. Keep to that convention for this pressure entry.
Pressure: 59 mmHg
